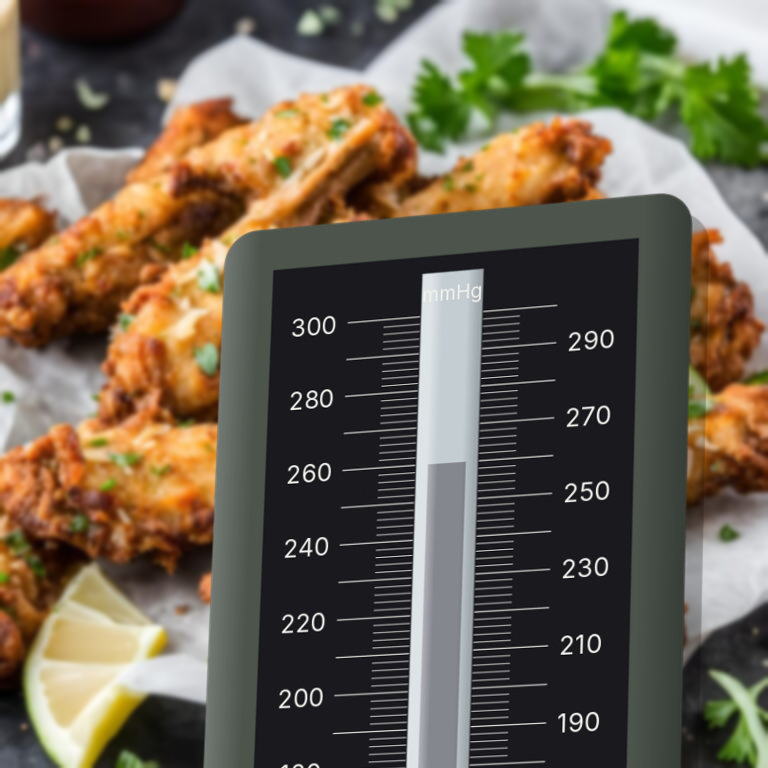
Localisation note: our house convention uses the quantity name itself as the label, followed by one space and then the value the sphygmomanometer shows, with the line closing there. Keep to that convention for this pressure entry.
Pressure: 260 mmHg
